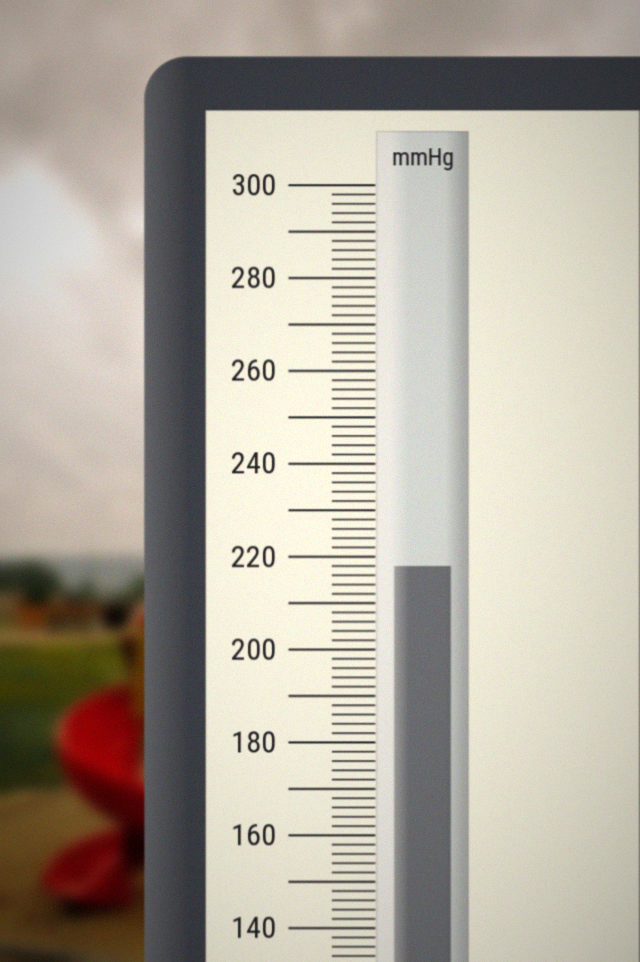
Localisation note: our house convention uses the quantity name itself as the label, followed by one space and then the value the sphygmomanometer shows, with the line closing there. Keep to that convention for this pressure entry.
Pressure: 218 mmHg
